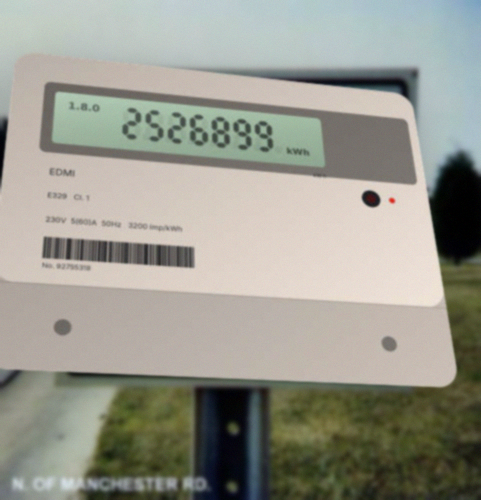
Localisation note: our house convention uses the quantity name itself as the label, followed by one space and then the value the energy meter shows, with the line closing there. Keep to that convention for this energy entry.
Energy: 2526899 kWh
